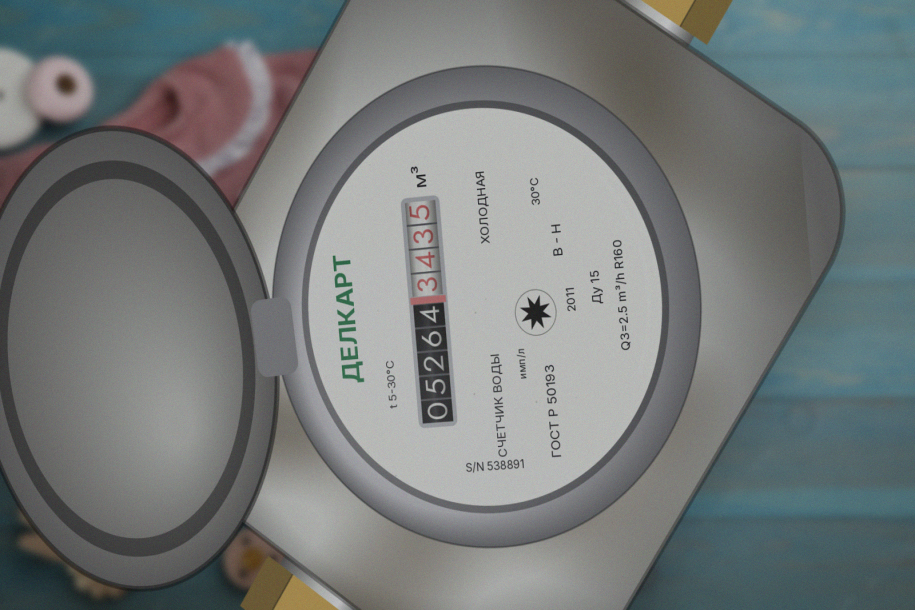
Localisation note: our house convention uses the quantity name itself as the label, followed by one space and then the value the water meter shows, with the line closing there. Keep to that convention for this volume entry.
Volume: 5264.3435 m³
